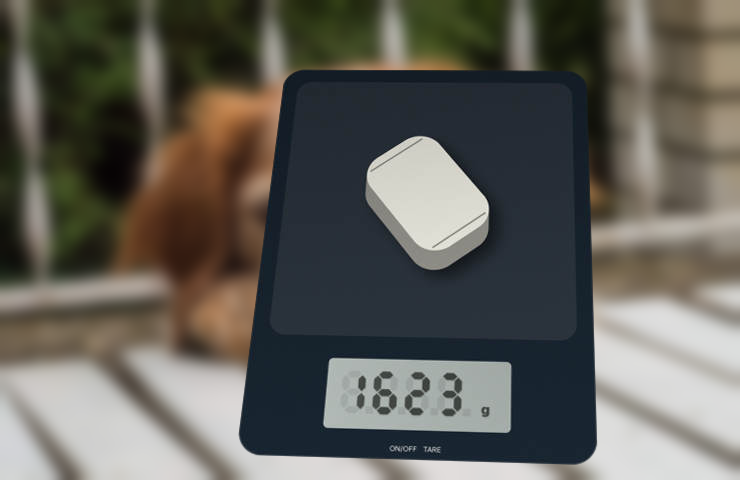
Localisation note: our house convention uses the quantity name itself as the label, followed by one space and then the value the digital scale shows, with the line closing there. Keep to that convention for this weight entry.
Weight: 1623 g
